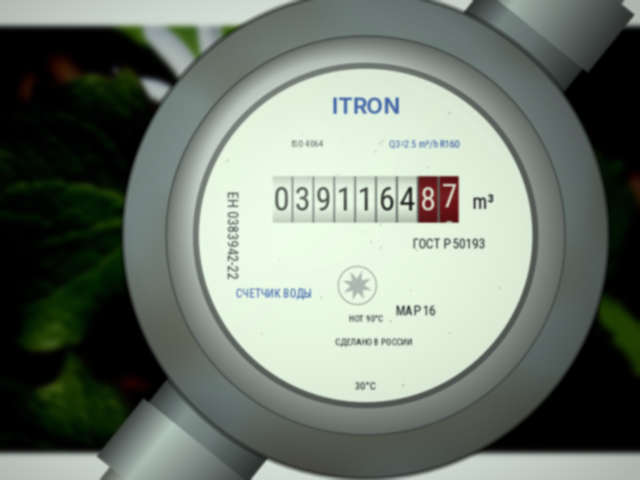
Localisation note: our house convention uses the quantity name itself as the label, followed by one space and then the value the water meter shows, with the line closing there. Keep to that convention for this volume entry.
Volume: 391164.87 m³
